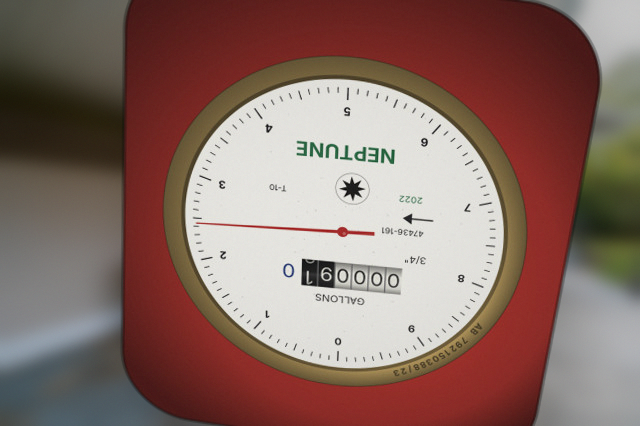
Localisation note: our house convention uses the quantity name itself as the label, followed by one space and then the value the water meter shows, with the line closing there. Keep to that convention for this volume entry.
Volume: 912.4 gal
